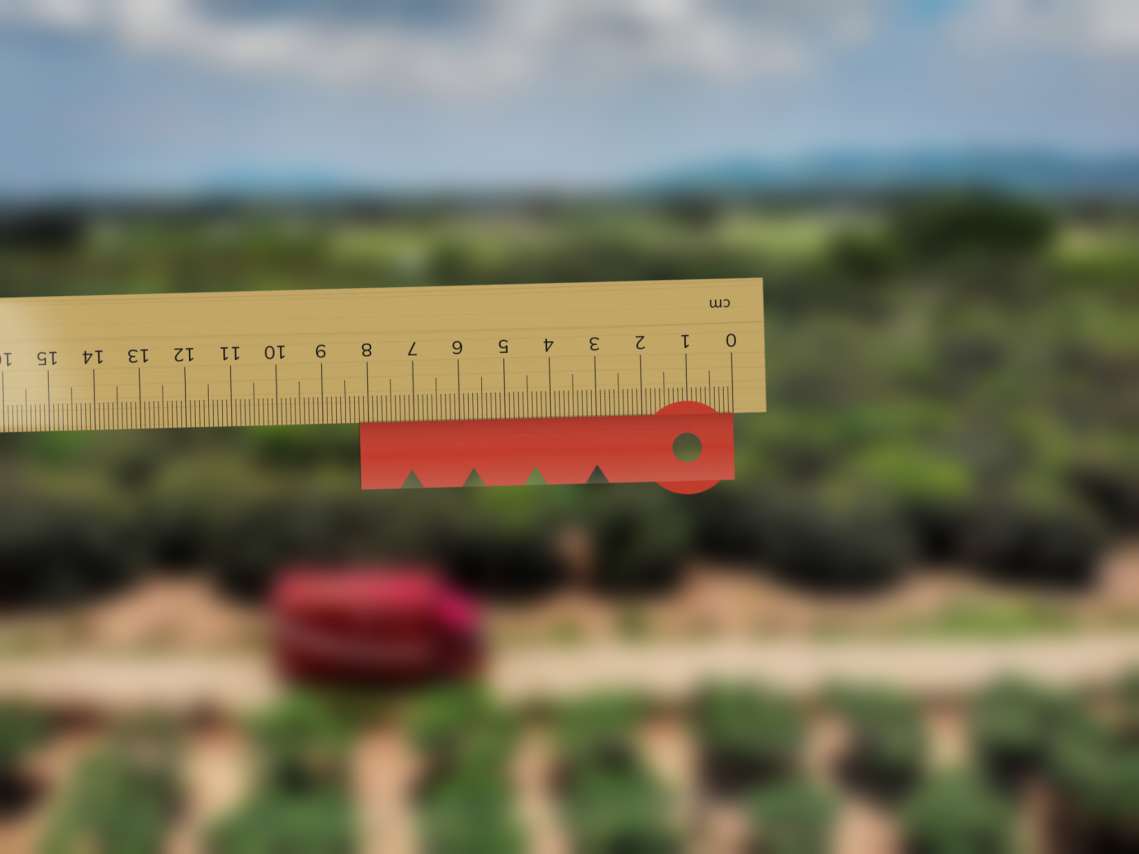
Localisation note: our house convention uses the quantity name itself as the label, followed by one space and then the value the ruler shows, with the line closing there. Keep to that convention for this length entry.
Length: 8.2 cm
